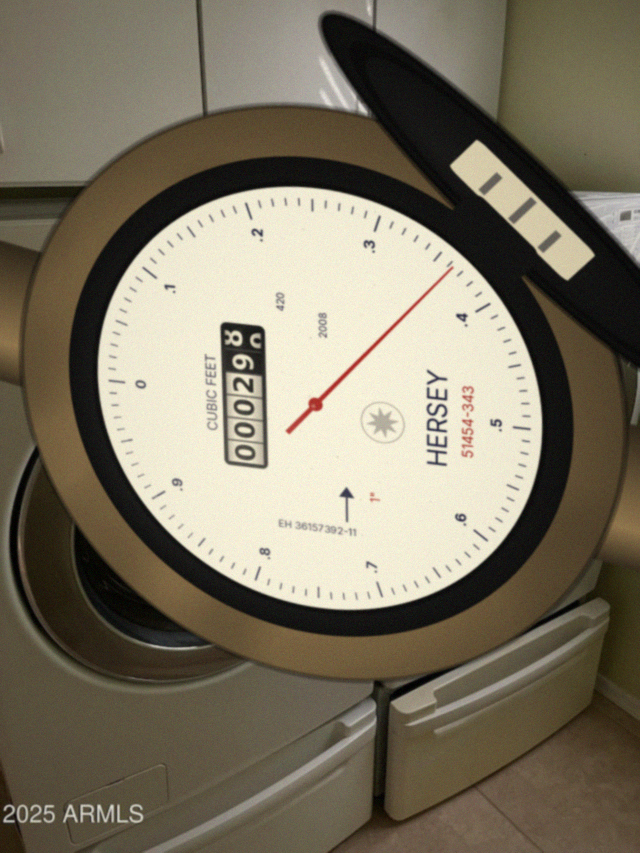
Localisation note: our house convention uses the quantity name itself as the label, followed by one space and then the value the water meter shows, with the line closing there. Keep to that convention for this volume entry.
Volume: 298.36 ft³
